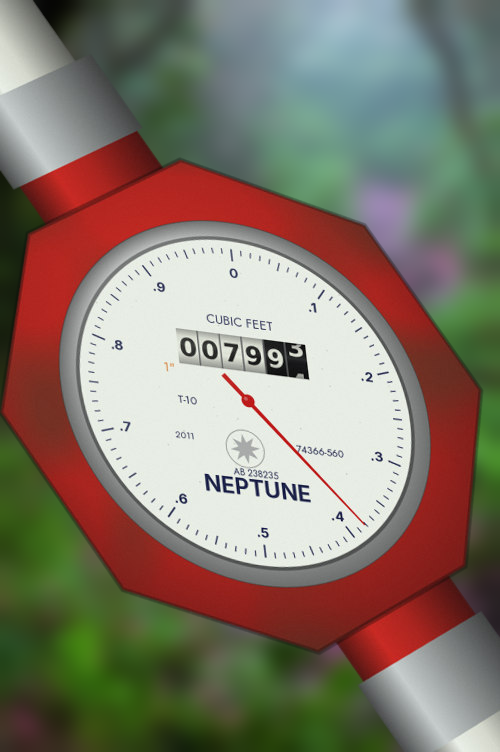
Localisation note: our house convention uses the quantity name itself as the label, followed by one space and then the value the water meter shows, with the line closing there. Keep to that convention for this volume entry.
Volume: 7993.38 ft³
